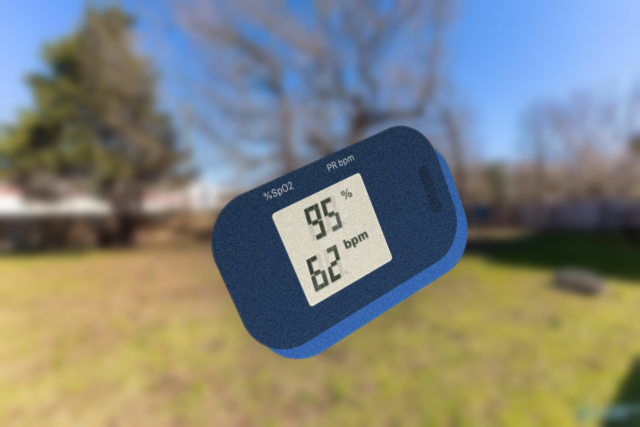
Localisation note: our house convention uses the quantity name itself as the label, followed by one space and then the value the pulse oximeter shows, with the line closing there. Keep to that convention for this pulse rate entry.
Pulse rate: 62 bpm
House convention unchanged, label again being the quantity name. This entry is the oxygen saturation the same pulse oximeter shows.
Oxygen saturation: 95 %
